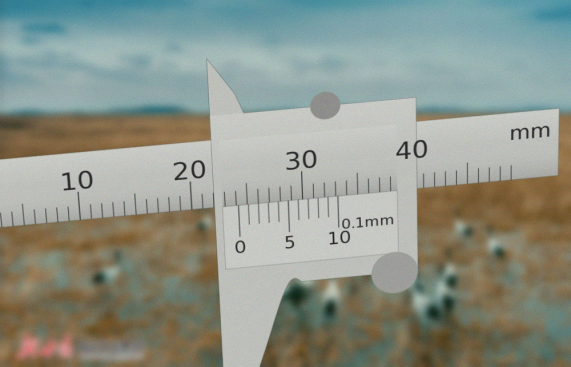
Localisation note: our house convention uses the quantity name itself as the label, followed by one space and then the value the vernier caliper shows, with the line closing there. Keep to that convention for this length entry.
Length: 24.2 mm
